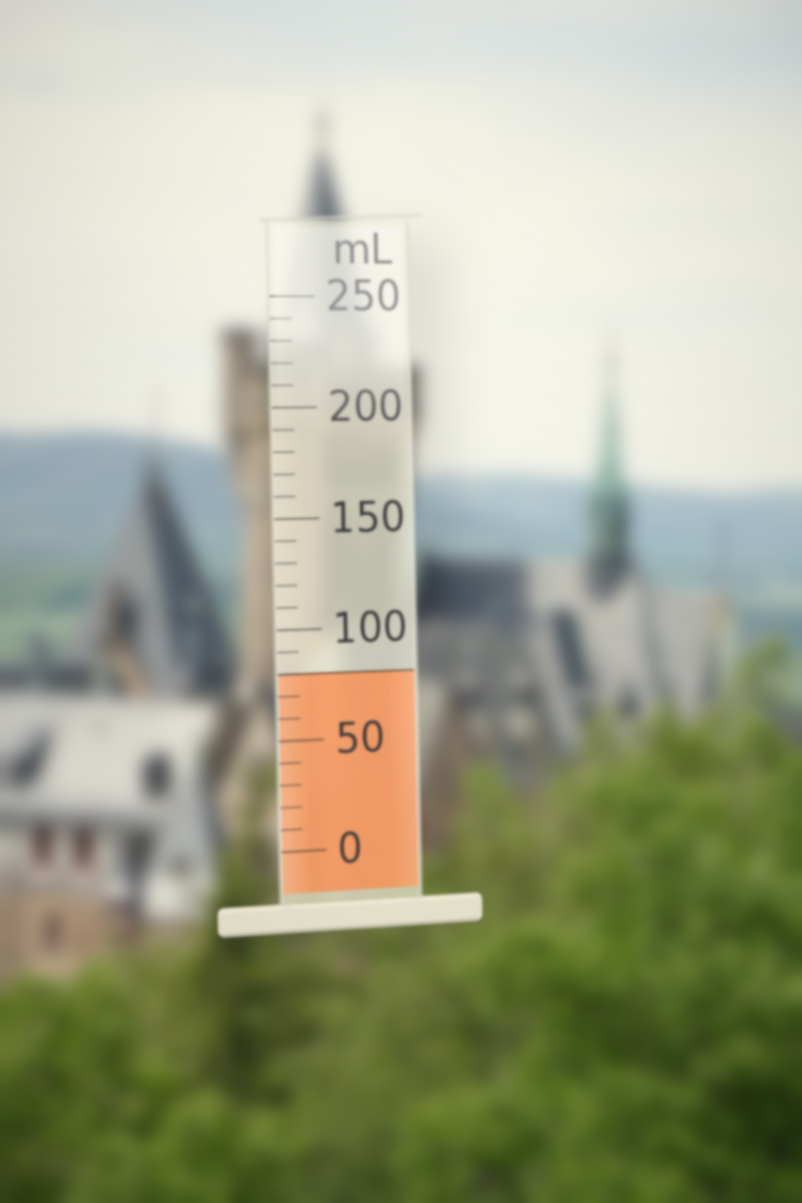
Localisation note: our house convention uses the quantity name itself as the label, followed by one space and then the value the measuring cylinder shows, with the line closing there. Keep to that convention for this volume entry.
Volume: 80 mL
